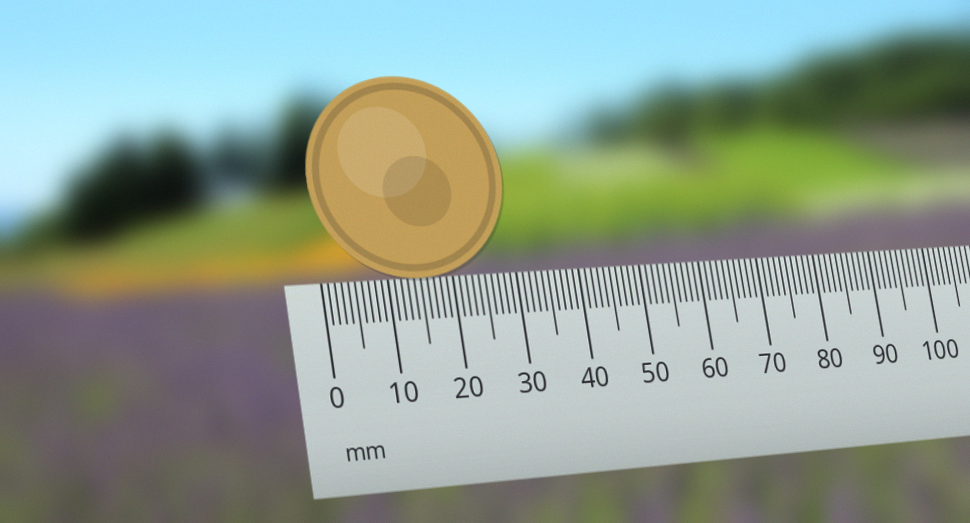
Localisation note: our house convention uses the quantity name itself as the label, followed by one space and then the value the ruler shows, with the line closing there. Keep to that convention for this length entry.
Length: 30 mm
